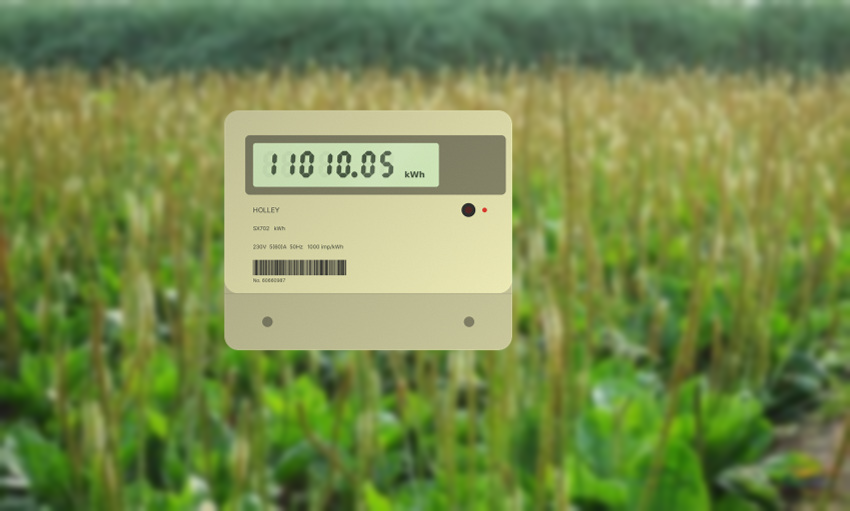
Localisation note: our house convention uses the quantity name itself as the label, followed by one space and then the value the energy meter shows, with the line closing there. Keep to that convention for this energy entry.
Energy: 11010.05 kWh
